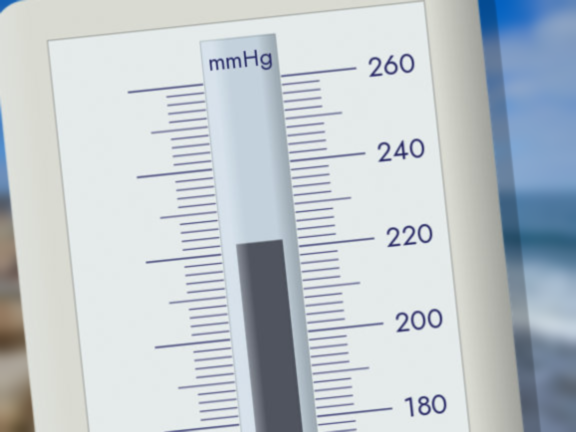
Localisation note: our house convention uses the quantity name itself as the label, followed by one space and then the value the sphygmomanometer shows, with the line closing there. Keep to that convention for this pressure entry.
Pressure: 222 mmHg
